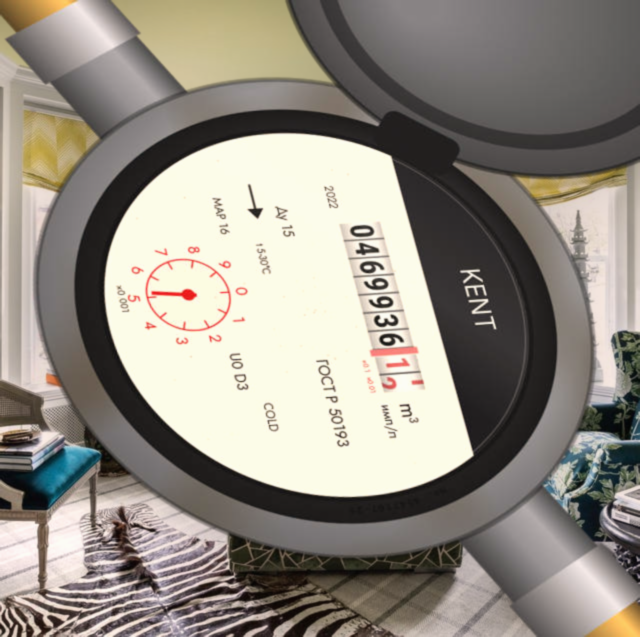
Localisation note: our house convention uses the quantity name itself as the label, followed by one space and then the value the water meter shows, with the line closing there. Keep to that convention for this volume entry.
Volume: 469936.115 m³
